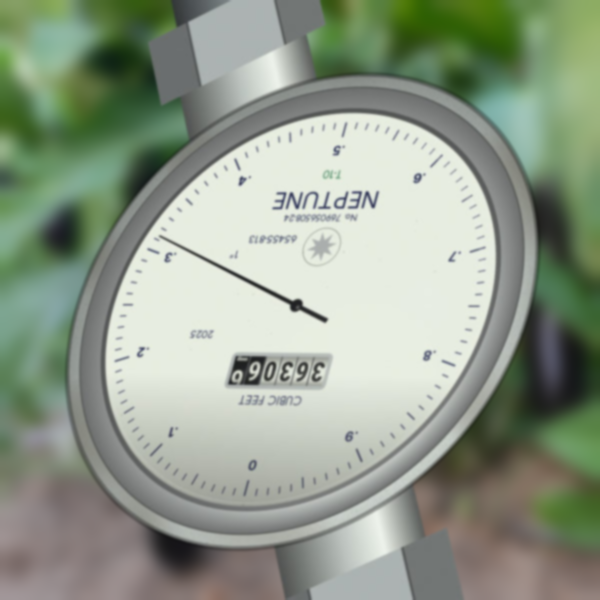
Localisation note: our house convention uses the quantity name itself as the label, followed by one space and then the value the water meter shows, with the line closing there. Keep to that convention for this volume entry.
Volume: 363066.31 ft³
